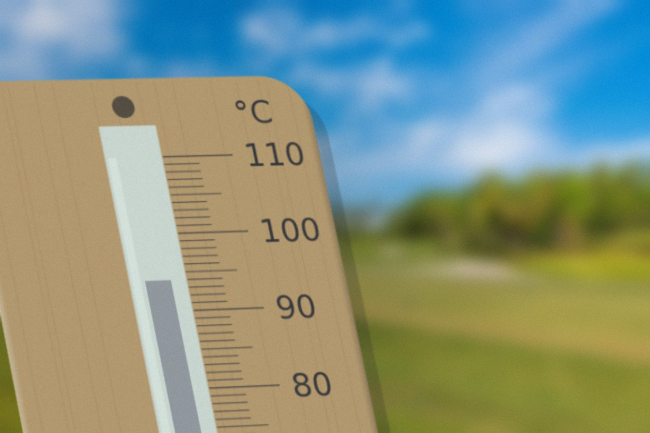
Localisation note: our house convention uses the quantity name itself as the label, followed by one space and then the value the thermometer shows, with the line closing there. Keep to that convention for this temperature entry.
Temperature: 94 °C
